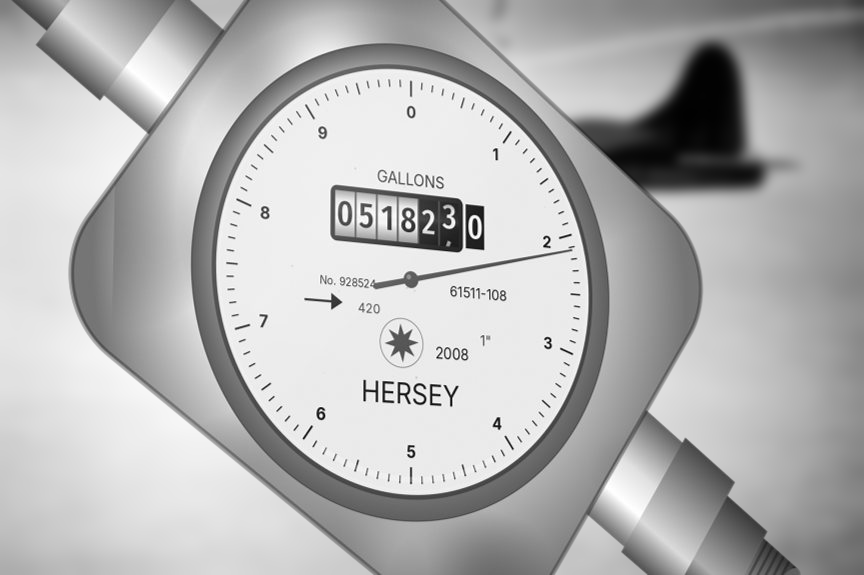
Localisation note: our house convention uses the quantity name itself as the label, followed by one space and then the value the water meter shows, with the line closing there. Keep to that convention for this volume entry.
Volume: 518232.1 gal
